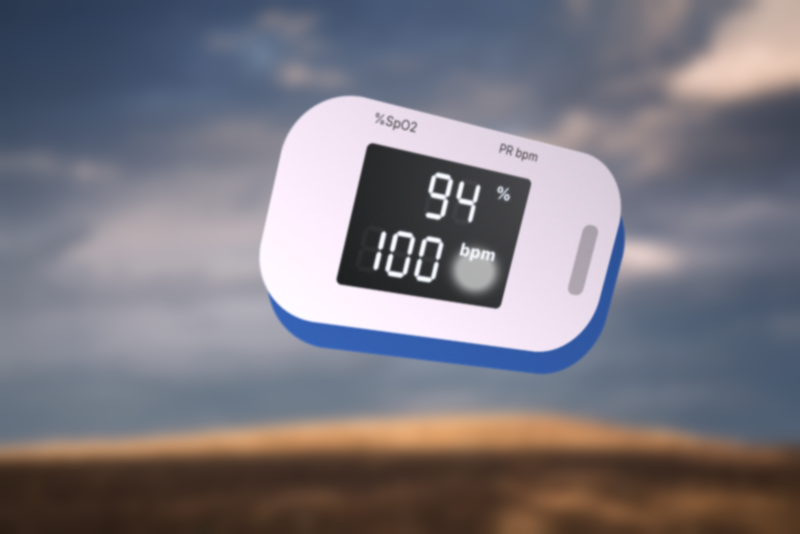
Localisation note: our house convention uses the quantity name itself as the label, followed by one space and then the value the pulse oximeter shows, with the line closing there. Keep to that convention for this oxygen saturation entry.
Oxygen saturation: 94 %
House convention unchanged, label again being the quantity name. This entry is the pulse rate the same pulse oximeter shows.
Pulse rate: 100 bpm
